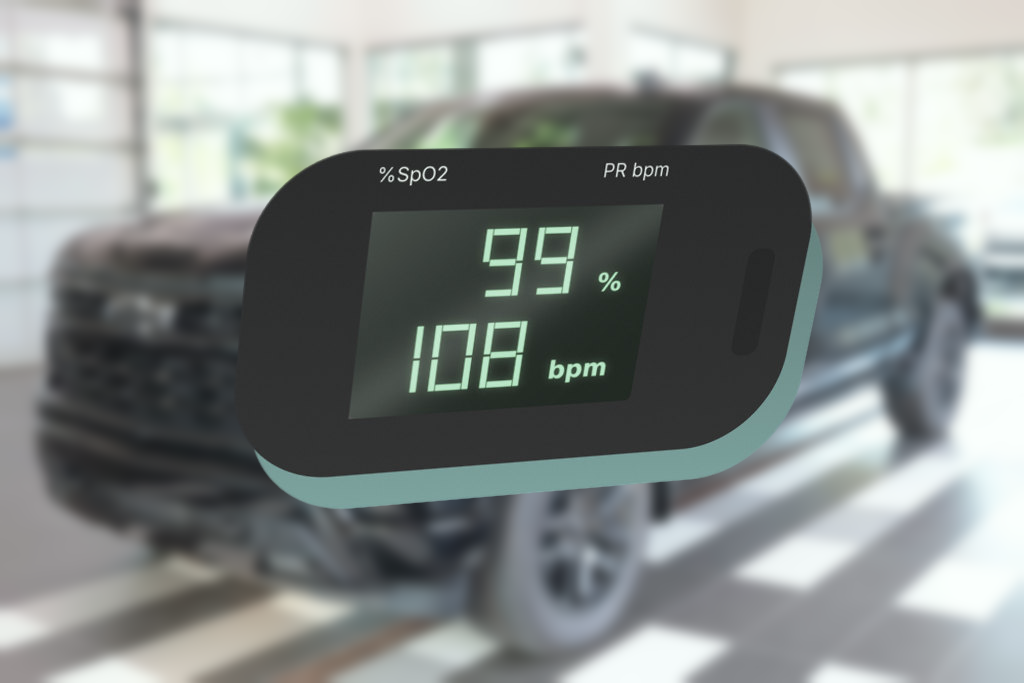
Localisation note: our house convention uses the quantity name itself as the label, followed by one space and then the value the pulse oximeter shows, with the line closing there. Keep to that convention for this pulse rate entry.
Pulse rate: 108 bpm
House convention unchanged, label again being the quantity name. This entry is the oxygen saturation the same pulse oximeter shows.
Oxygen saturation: 99 %
